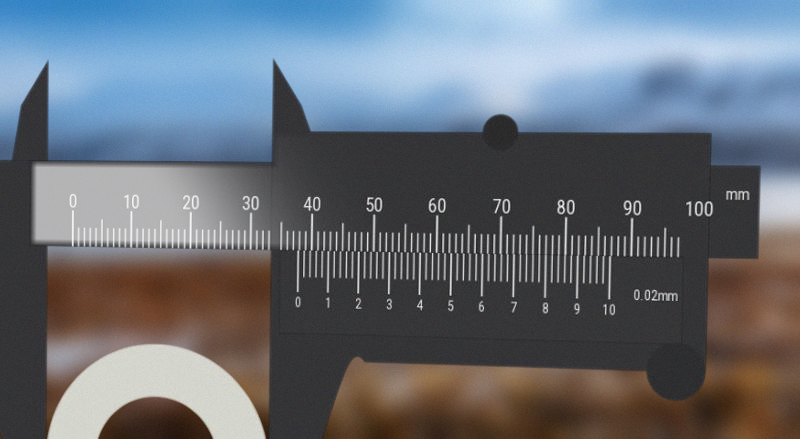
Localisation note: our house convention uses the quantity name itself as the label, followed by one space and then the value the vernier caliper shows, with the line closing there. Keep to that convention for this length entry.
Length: 37.8 mm
